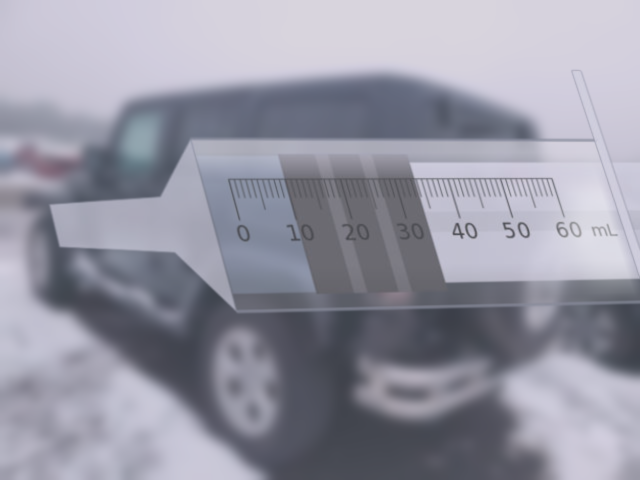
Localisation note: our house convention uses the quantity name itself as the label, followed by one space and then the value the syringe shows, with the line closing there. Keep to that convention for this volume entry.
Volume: 10 mL
